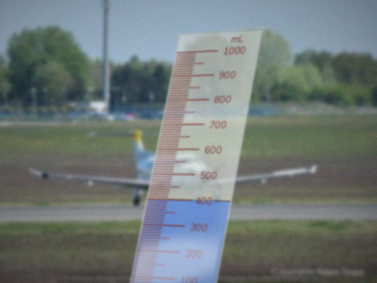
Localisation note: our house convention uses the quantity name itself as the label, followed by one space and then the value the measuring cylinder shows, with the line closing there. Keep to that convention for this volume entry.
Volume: 400 mL
